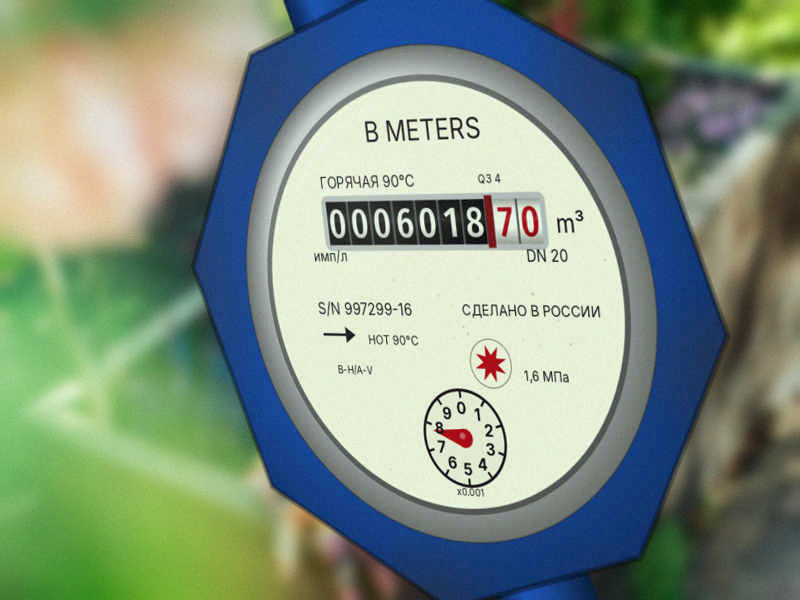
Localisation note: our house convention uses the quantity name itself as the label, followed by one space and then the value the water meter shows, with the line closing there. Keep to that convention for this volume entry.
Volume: 6018.707 m³
